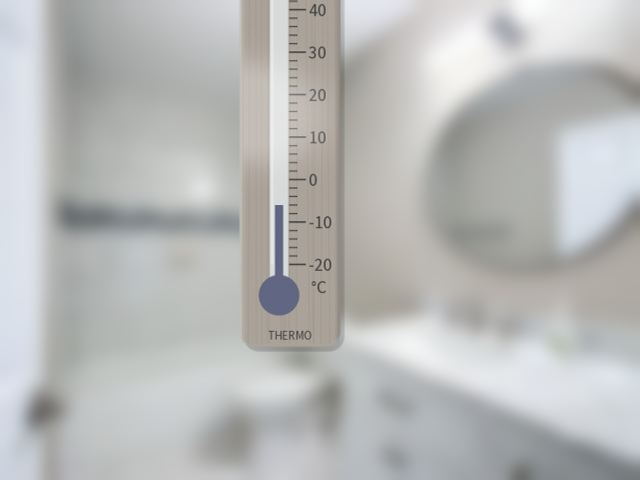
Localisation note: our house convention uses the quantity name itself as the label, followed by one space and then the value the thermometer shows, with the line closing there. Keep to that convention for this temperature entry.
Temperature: -6 °C
